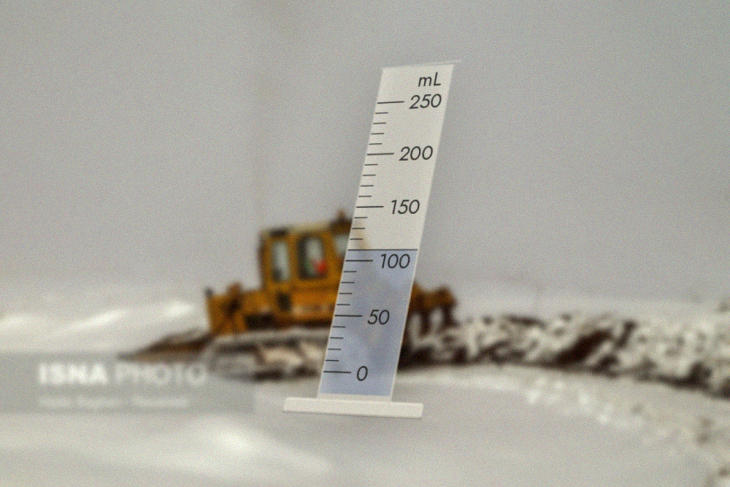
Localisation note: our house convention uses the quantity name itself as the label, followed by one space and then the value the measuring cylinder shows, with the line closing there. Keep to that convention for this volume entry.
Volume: 110 mL
